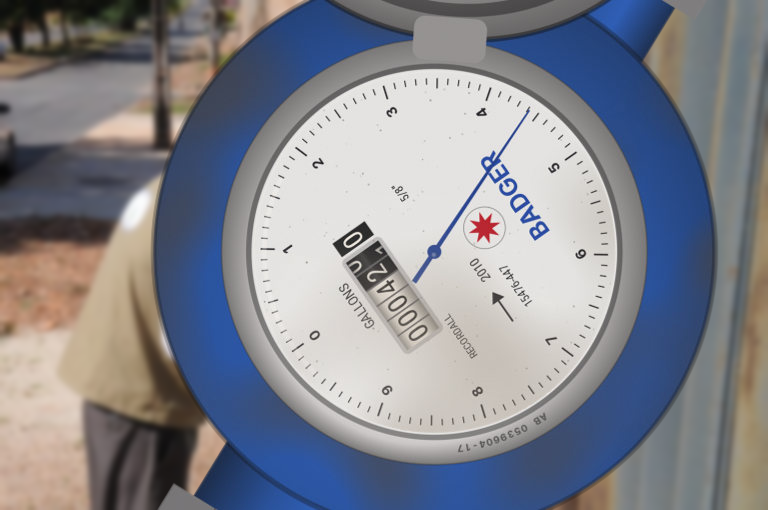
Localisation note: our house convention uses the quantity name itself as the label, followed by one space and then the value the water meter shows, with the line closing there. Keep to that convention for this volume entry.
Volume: 4204.4 gal
